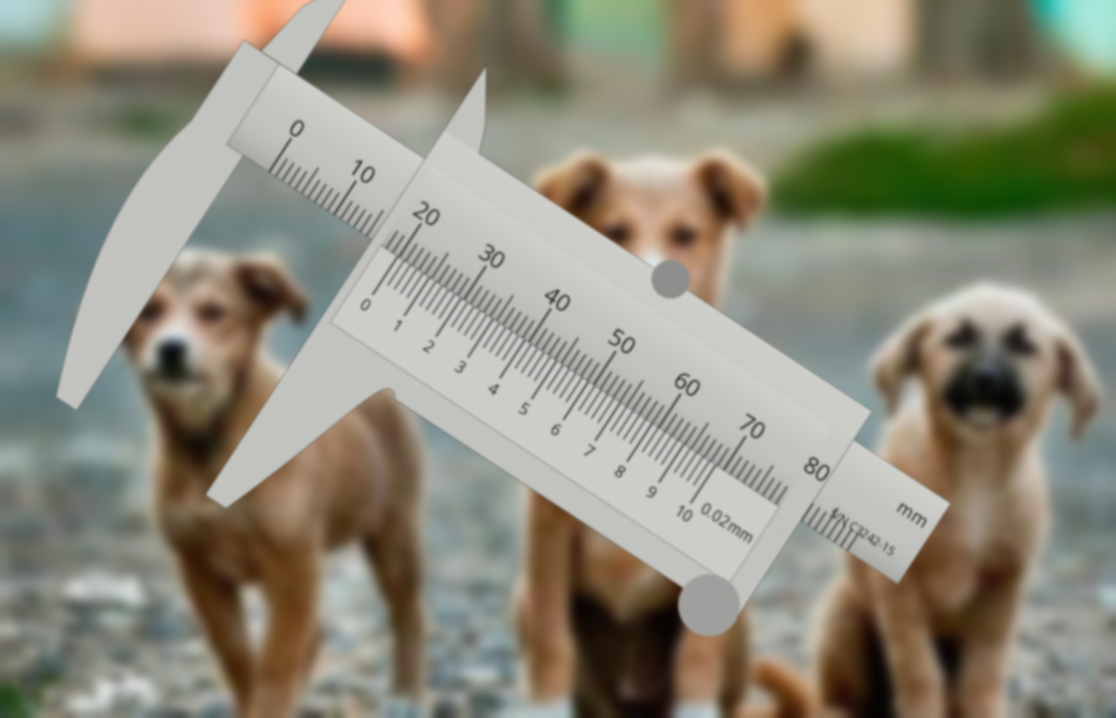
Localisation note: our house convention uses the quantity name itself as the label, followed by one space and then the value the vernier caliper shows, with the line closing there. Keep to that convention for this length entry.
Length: 19.8 mm
